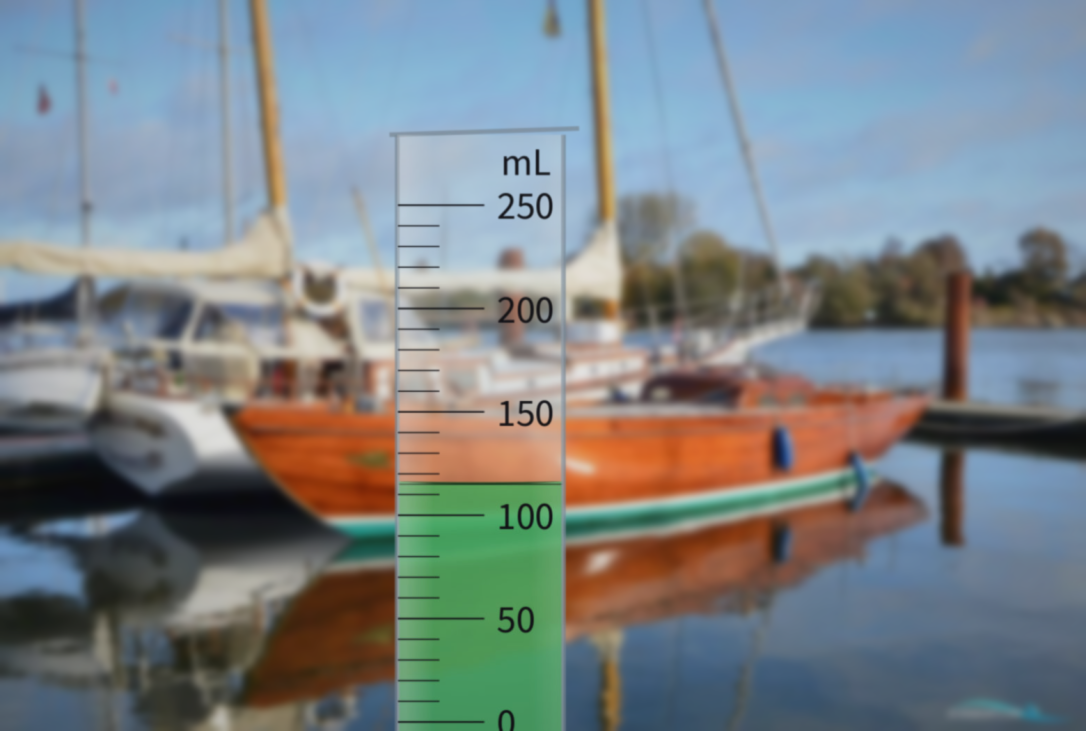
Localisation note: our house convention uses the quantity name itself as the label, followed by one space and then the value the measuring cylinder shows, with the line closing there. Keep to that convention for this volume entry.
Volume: 115 mL
